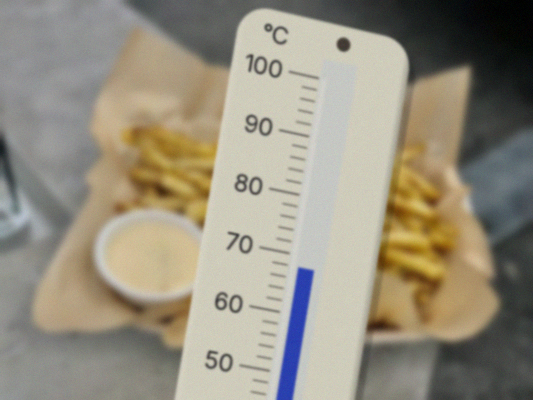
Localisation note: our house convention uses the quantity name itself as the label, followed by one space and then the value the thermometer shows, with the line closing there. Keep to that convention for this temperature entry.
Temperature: 68 °C
